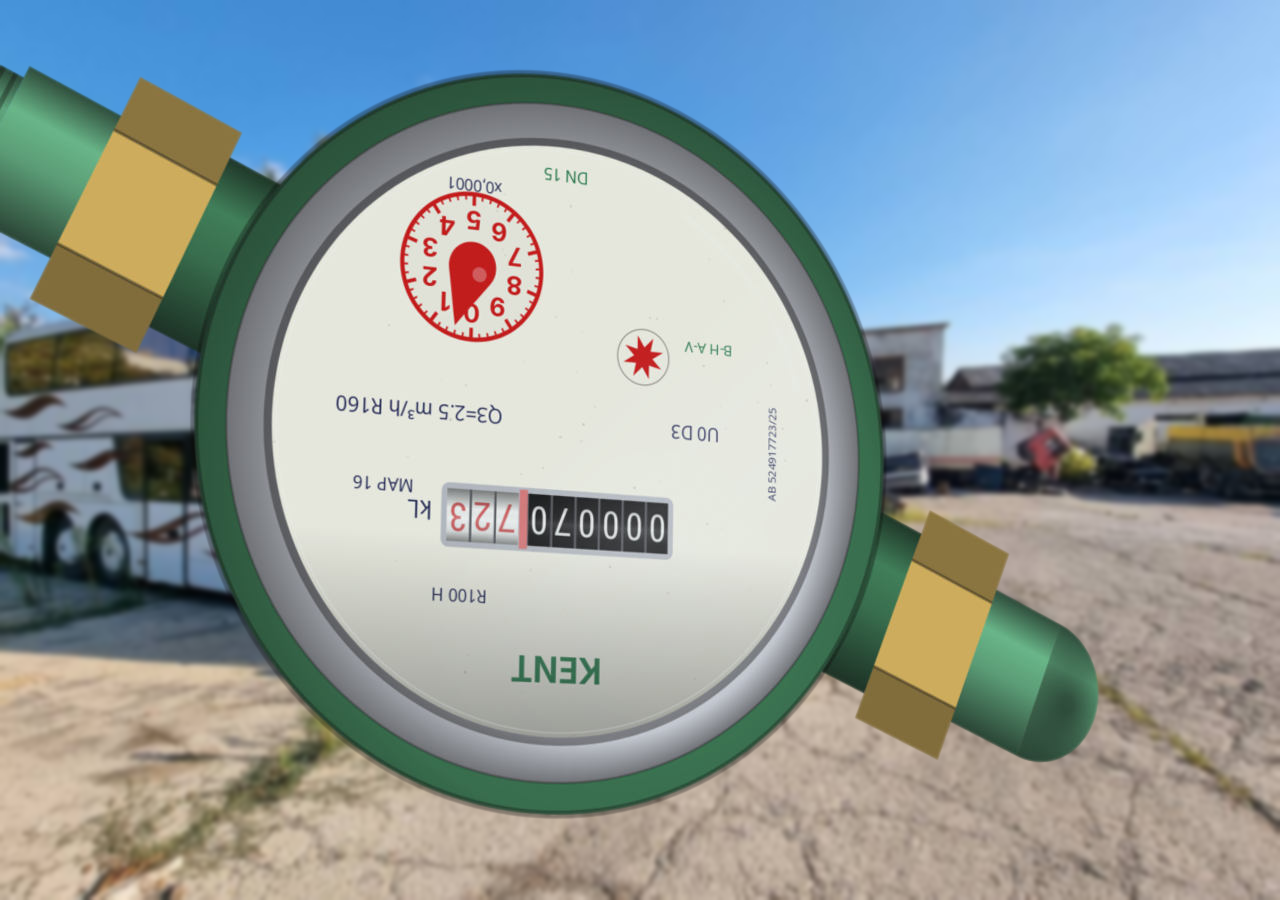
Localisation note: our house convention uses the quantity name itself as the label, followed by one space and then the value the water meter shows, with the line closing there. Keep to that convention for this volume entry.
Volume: 70.7230 kL
